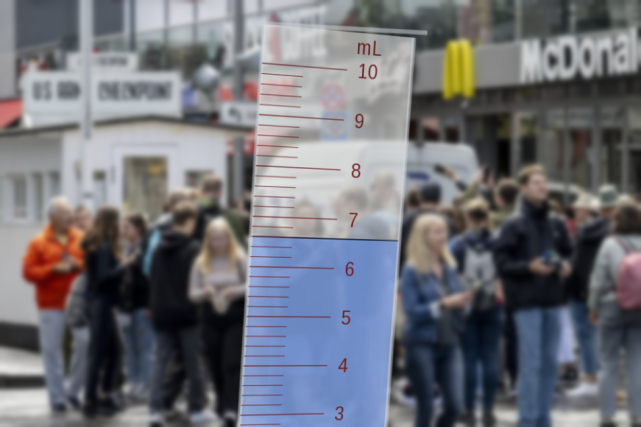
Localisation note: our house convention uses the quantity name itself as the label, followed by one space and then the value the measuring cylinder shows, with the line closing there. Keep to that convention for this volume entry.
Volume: 6.6 mL
